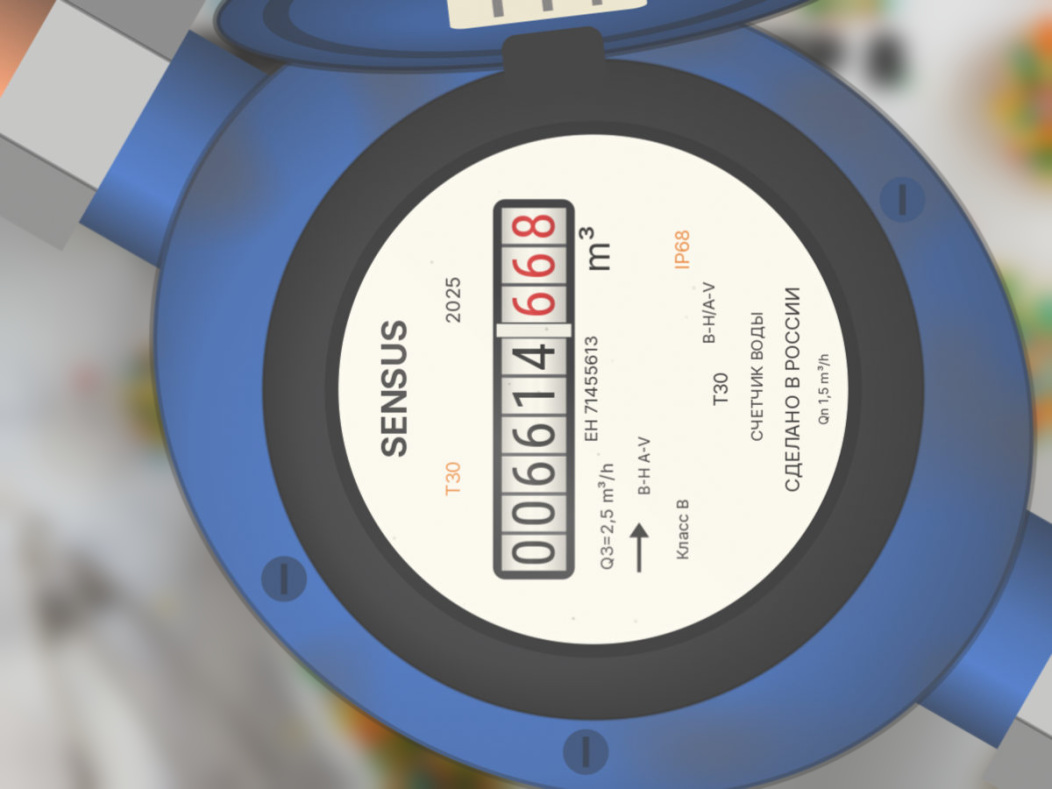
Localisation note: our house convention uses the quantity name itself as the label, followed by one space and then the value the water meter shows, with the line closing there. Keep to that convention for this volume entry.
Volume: 6614.668 m³
